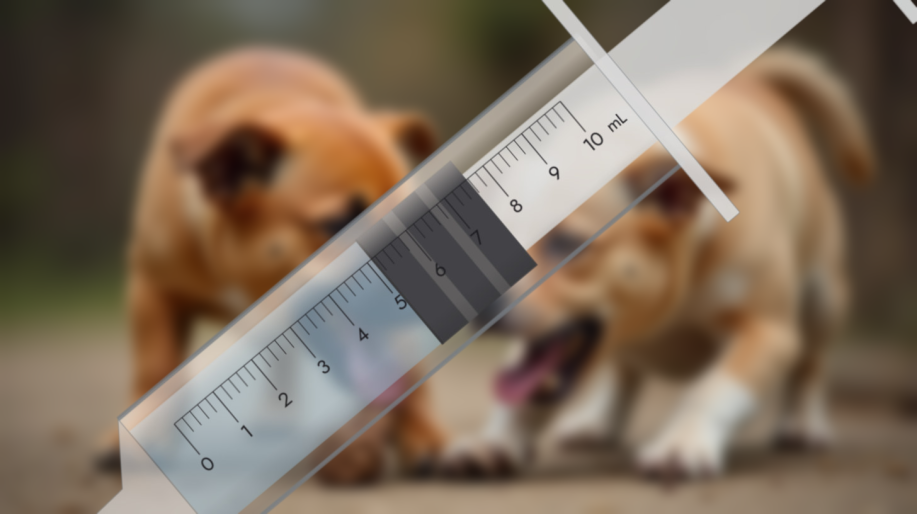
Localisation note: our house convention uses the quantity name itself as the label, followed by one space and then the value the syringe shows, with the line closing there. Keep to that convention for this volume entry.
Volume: 5.1 mL
